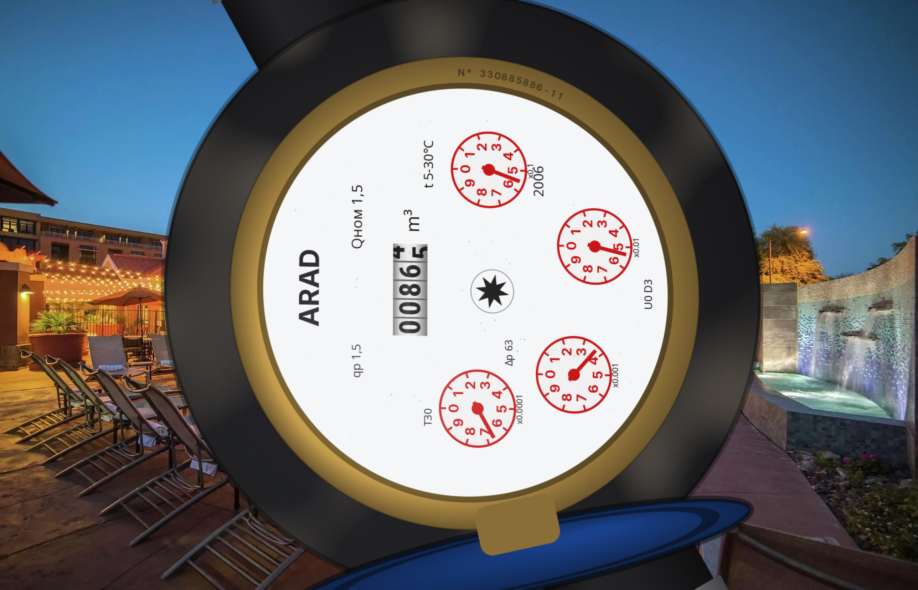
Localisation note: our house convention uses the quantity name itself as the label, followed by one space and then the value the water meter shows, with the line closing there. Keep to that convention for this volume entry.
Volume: 864.5536 m³
